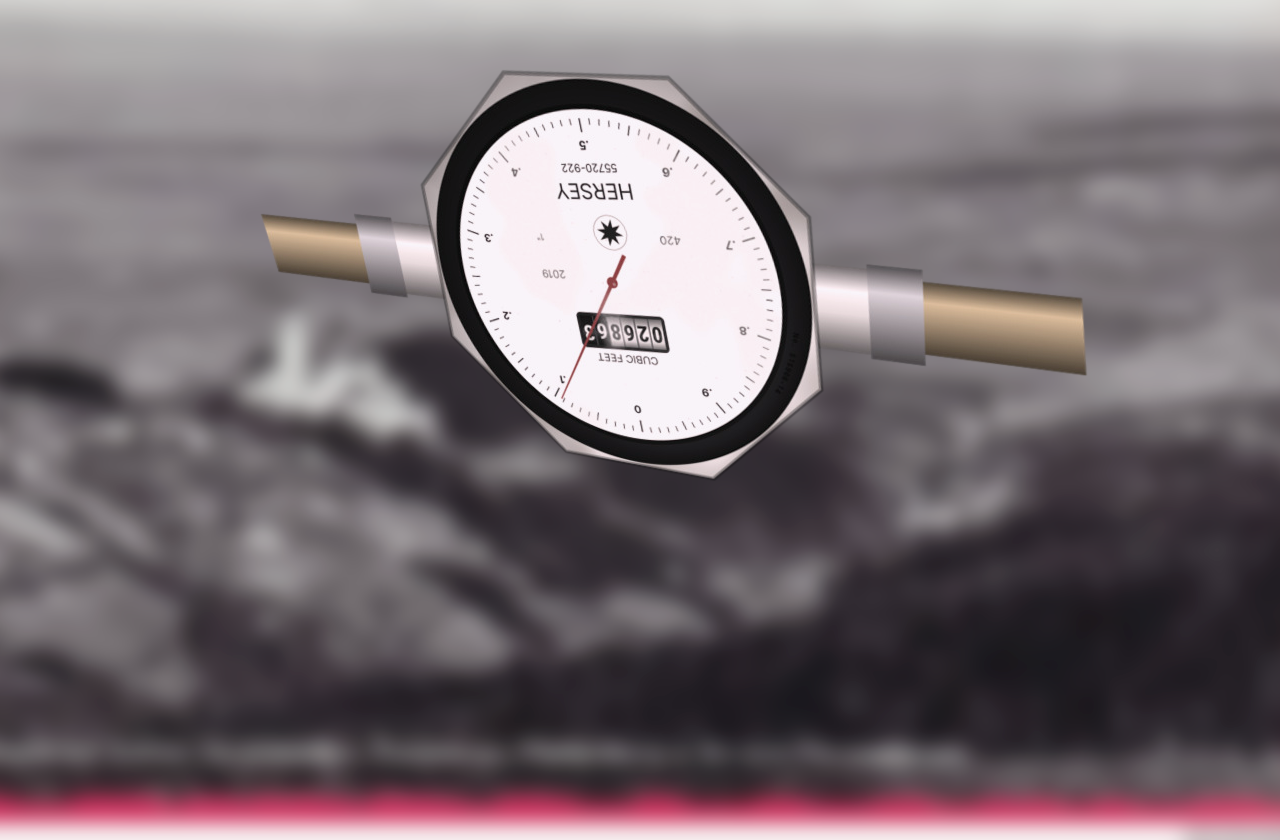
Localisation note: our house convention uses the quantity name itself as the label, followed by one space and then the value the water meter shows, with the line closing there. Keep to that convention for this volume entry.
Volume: 26863.09 ft³
